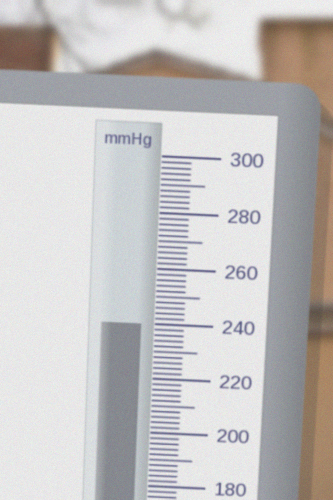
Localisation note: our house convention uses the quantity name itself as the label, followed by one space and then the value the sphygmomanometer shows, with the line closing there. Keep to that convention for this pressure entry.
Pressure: 240 mmHg
